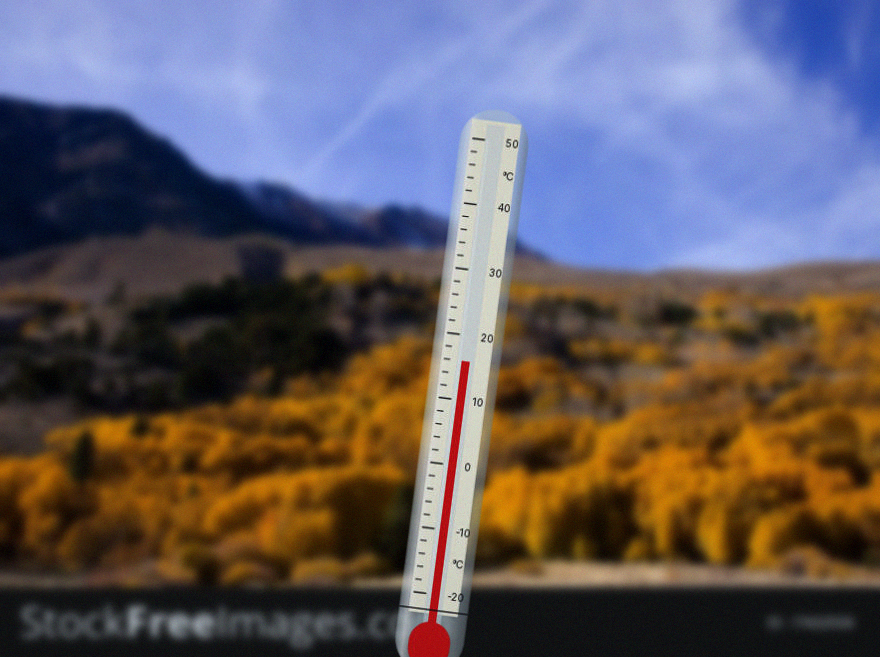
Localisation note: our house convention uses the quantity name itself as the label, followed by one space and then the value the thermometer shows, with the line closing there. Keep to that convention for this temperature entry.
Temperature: 16 °C
